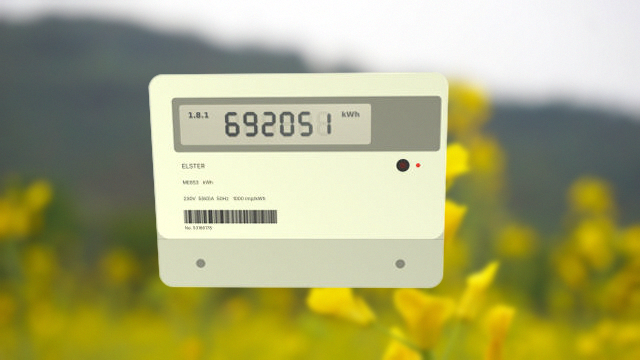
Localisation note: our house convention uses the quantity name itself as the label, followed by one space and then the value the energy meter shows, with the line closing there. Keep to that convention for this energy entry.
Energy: 692051 kWh
